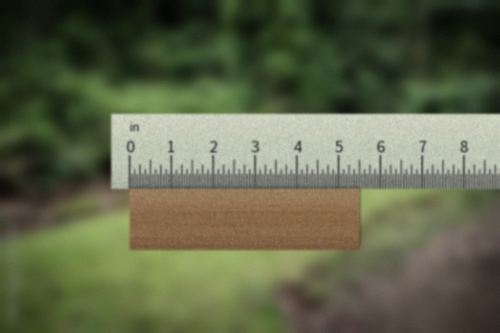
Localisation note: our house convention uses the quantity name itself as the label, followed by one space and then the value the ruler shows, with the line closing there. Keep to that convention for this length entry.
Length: 5.5 in
